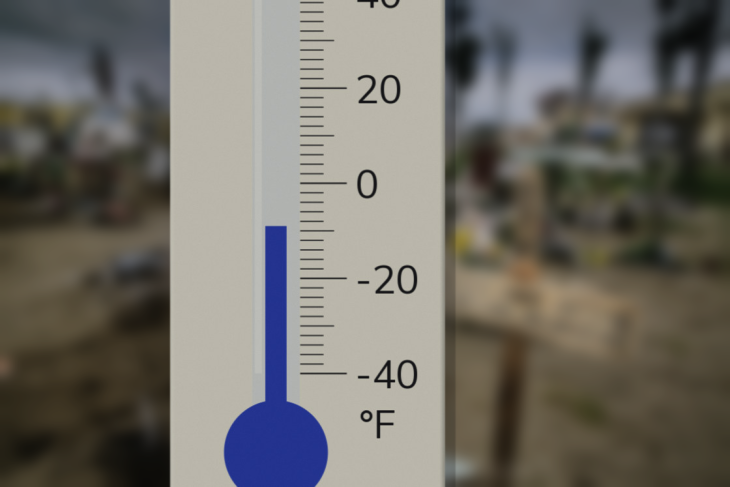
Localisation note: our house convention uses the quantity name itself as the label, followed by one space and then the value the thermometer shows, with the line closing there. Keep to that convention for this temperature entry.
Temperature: -9 °F
